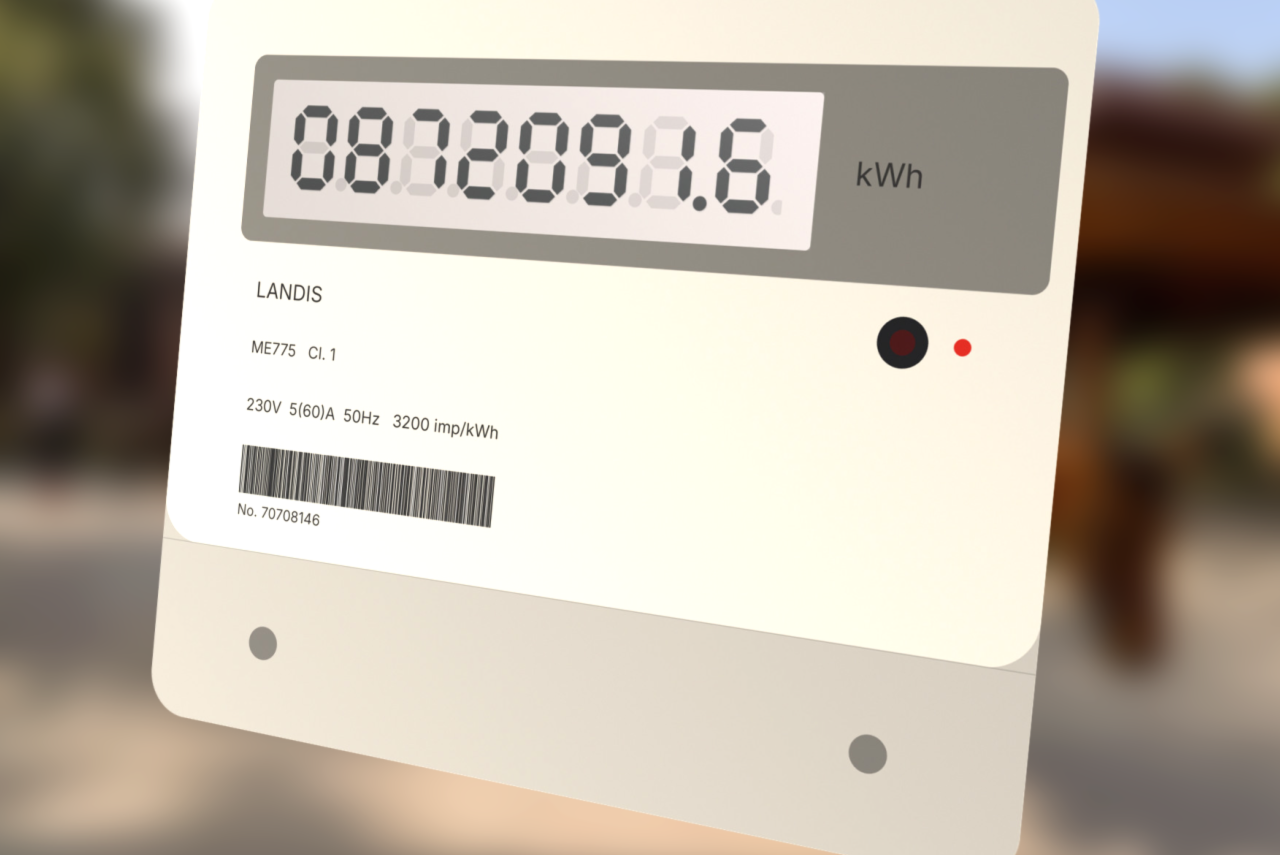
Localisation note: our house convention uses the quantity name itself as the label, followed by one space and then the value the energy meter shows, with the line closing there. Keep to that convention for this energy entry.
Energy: 872091.6 kWh
